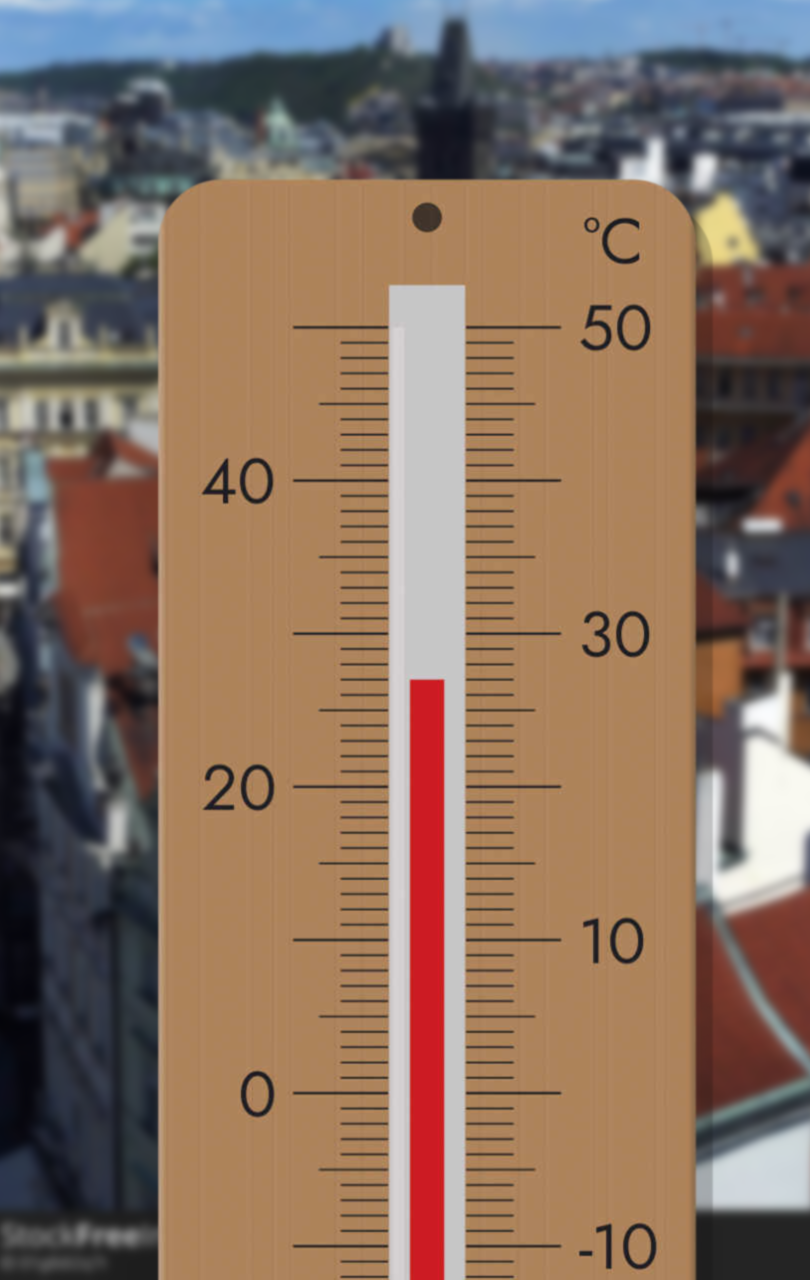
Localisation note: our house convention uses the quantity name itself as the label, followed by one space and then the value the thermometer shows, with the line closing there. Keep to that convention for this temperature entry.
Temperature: 27 °C
